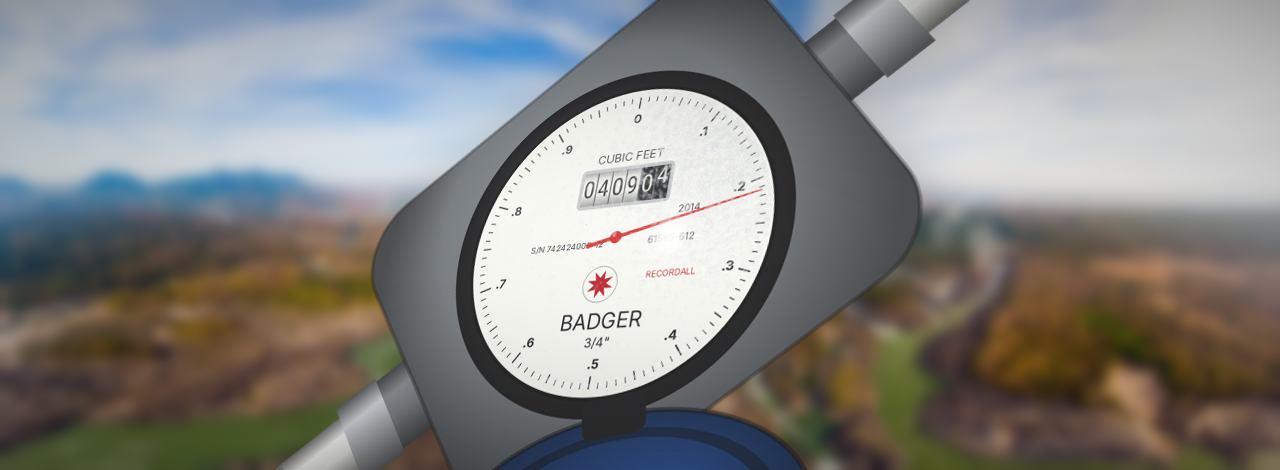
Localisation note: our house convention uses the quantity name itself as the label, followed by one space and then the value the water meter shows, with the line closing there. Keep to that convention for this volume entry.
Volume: 40904.21 ft³
